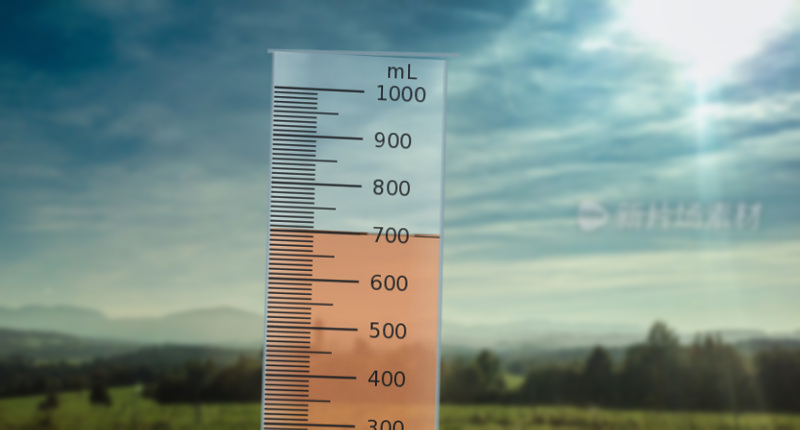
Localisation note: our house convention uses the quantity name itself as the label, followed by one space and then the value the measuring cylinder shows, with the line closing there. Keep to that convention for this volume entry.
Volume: 700 mL
